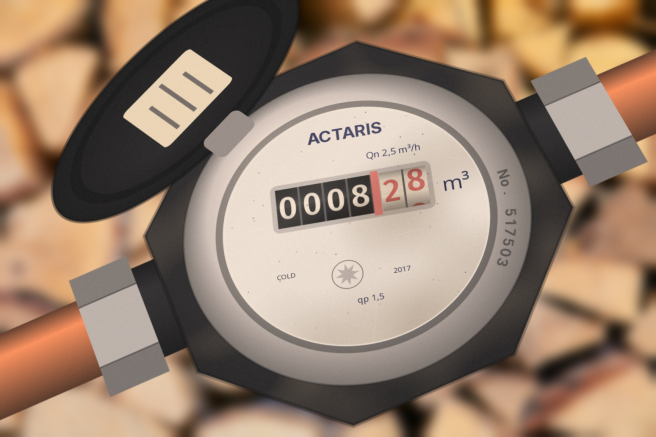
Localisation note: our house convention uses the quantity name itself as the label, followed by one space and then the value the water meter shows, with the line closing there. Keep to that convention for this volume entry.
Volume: 8.28 m³
